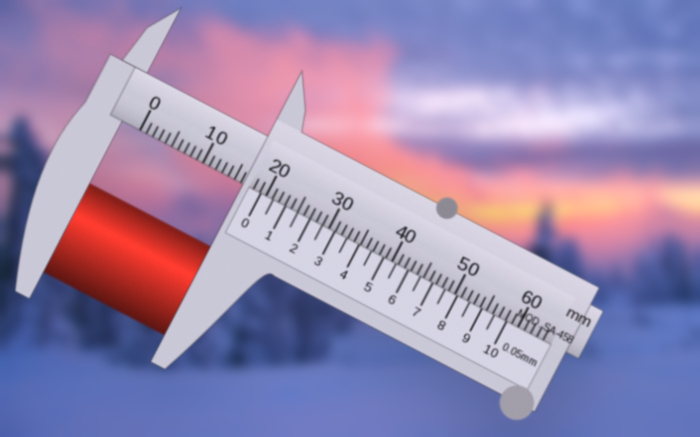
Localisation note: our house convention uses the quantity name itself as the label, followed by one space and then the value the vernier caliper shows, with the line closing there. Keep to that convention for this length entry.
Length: 19.2 mm
